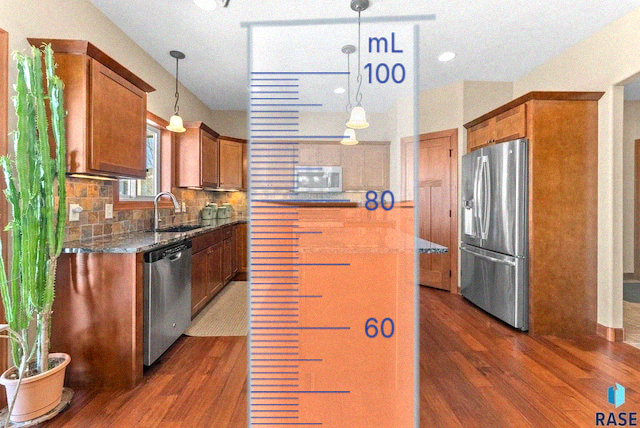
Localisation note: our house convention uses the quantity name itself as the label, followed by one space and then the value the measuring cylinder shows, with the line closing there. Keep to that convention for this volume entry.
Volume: 79 mL
